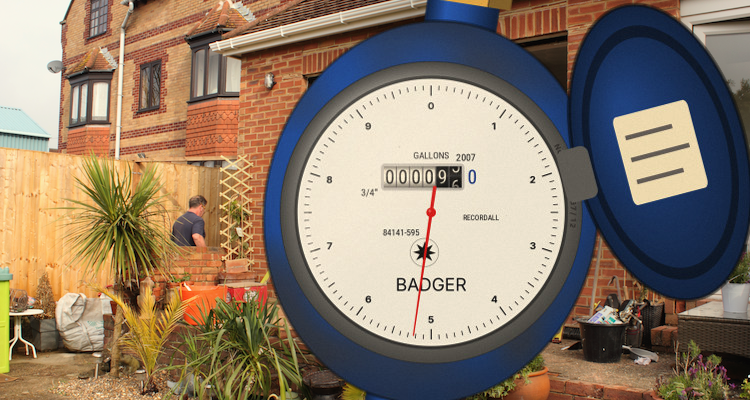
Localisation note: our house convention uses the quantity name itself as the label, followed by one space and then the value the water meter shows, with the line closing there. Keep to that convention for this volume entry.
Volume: 955.2 gal
